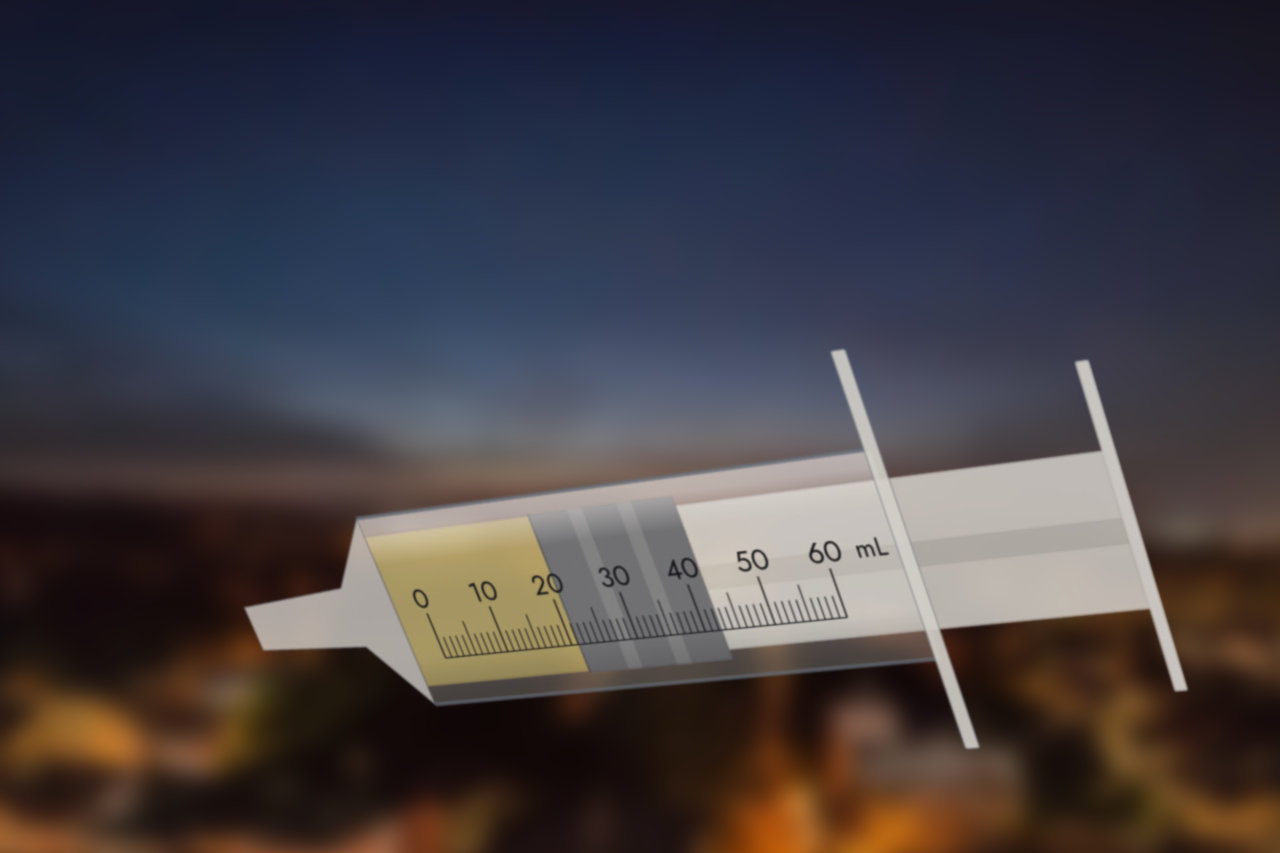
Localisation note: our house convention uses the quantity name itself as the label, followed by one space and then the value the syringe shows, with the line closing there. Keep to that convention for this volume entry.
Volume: 21 mL
